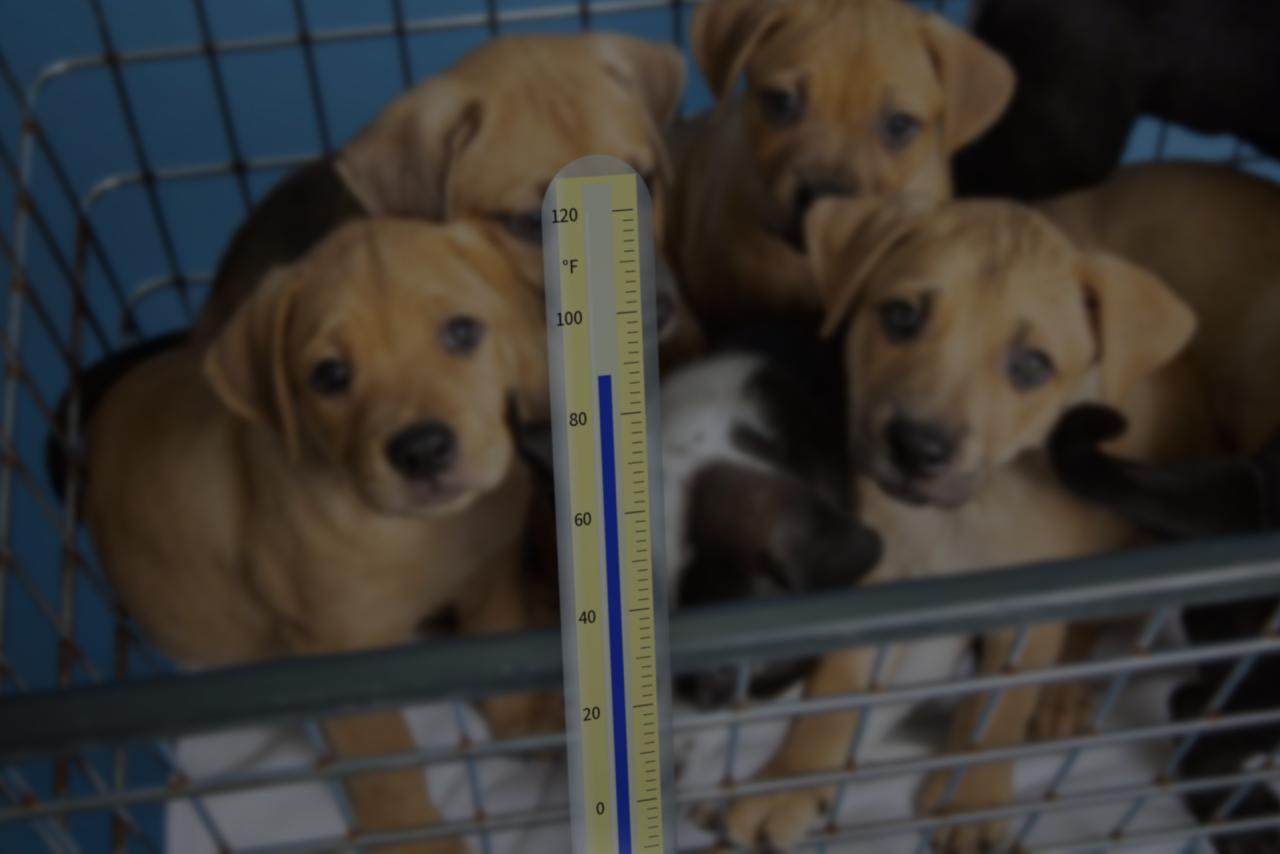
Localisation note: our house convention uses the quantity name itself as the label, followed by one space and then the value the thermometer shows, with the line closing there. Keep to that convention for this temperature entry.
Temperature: 88 °F
